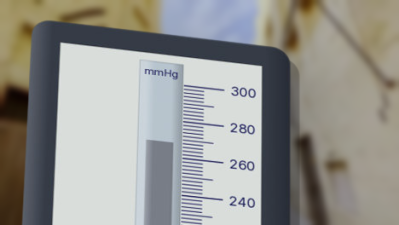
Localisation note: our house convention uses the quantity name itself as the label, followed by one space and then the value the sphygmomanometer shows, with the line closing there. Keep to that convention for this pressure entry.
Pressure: 268 mmHg
